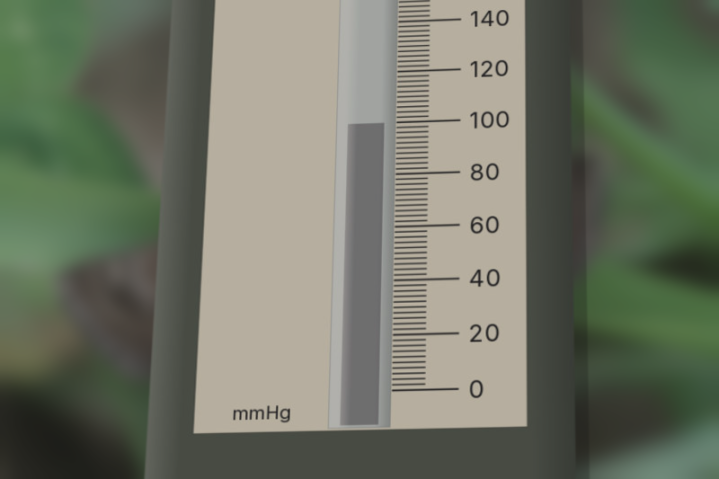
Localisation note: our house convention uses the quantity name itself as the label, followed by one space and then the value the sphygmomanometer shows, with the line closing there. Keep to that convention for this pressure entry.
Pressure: 100 mmHg
